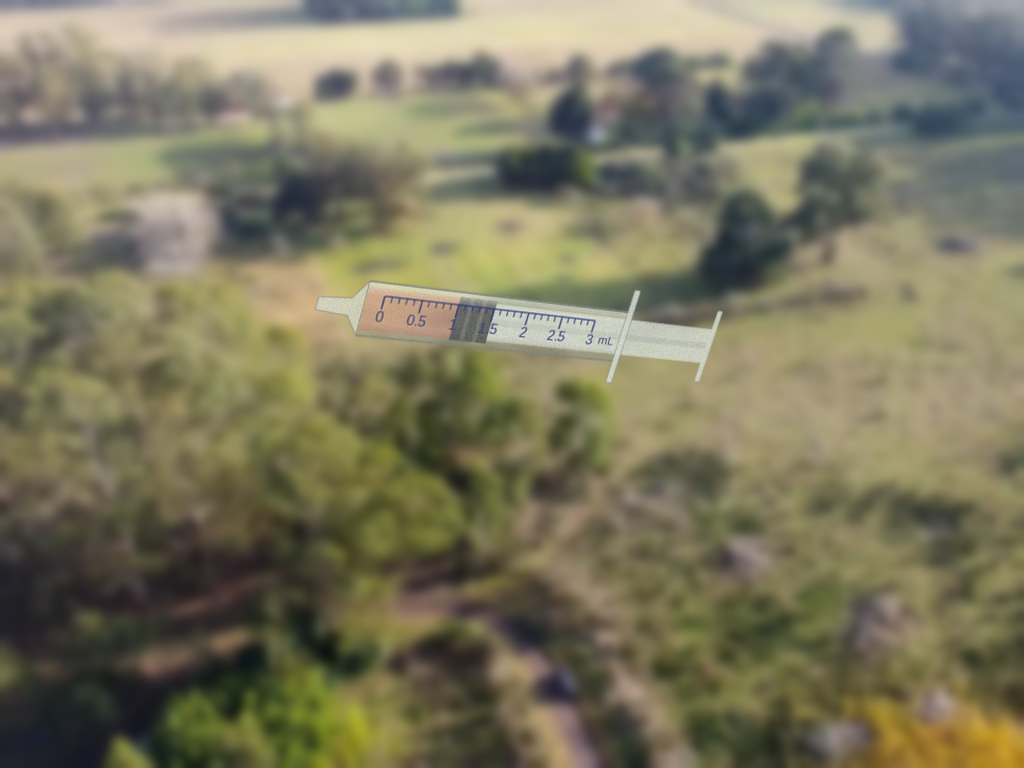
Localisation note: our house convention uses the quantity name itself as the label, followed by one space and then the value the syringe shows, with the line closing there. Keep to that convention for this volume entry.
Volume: 1 mL
